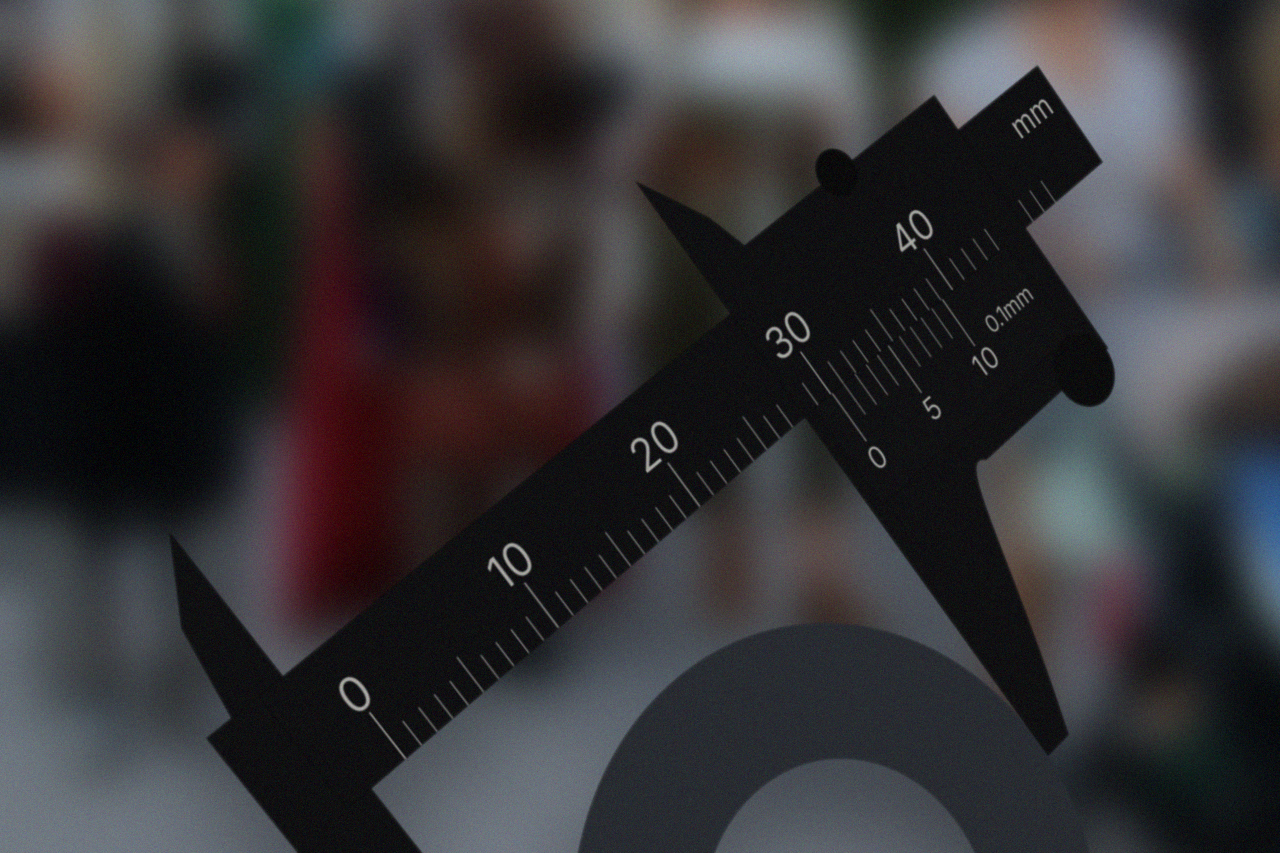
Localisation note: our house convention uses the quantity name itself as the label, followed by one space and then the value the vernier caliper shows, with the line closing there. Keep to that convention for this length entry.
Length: 30.1 mm
